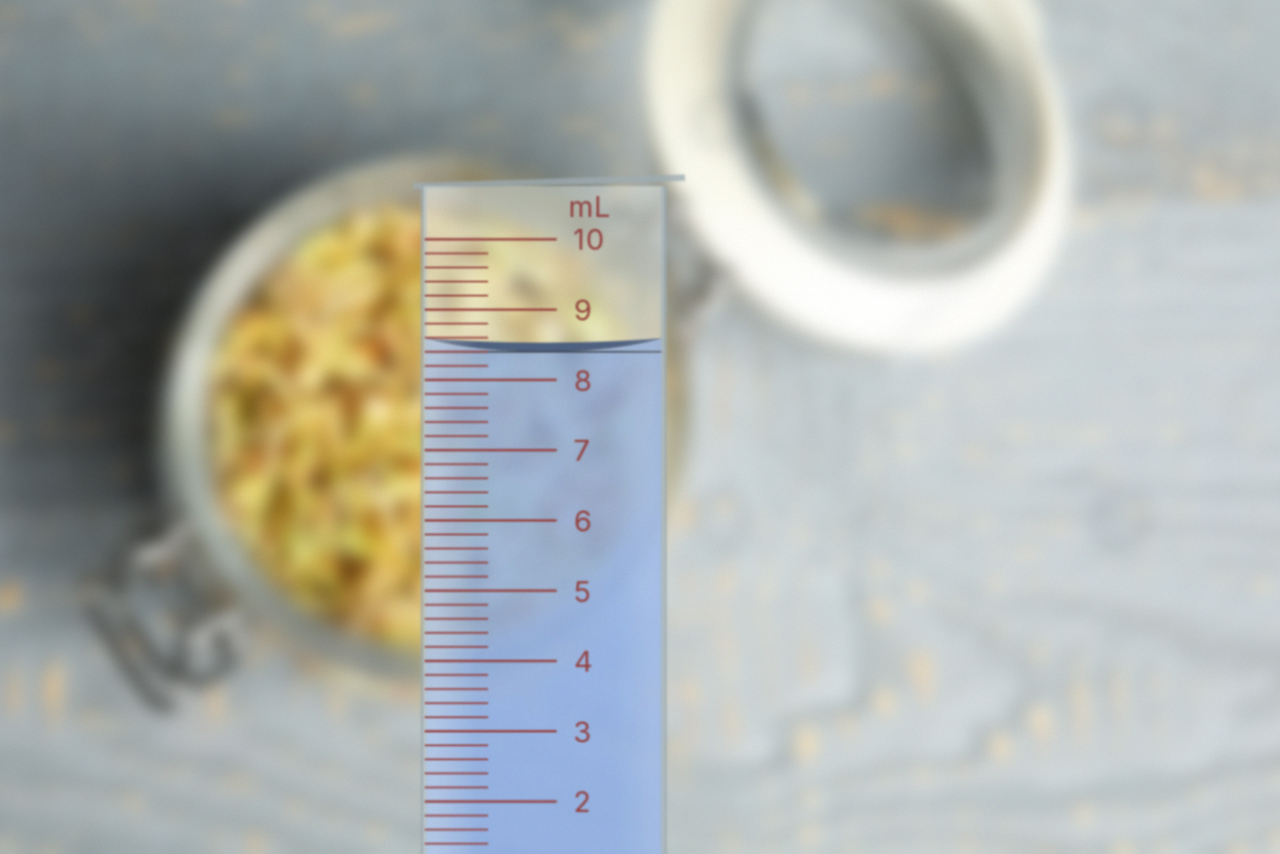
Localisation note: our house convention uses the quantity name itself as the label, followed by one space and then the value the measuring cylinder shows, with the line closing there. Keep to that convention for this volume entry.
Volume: 8.4 mL
